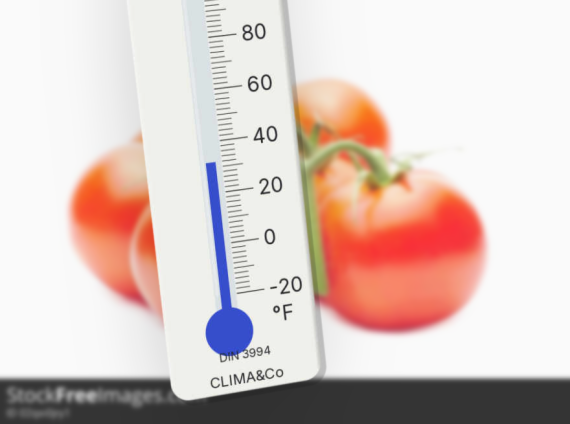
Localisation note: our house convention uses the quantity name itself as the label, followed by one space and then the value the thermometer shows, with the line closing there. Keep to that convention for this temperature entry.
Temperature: 32 °F
